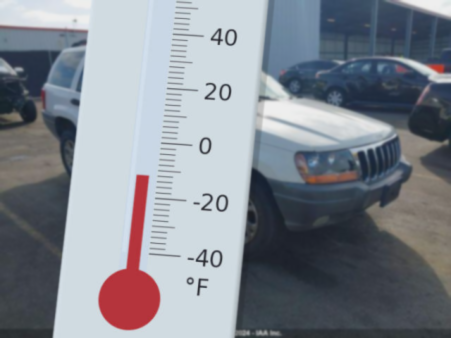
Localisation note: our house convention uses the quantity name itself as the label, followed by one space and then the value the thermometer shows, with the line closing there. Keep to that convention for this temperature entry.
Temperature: -12 °F
